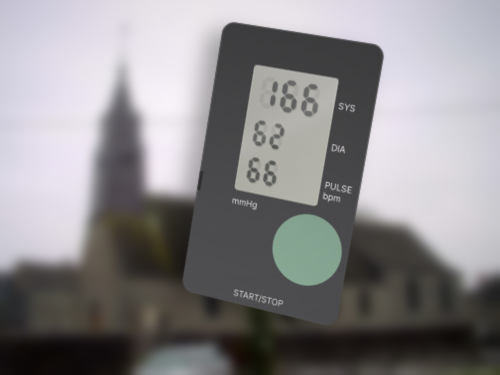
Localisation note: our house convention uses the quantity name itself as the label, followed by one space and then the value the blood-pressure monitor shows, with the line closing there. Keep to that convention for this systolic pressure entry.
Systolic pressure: 166 mmHg
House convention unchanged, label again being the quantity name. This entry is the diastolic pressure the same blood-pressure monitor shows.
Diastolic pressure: 62 mmHg
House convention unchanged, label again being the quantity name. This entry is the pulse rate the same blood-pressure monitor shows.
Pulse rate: 66 bpm
